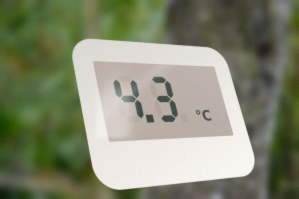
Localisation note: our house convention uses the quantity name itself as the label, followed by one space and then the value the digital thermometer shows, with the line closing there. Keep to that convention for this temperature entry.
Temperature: 4.3 °C
